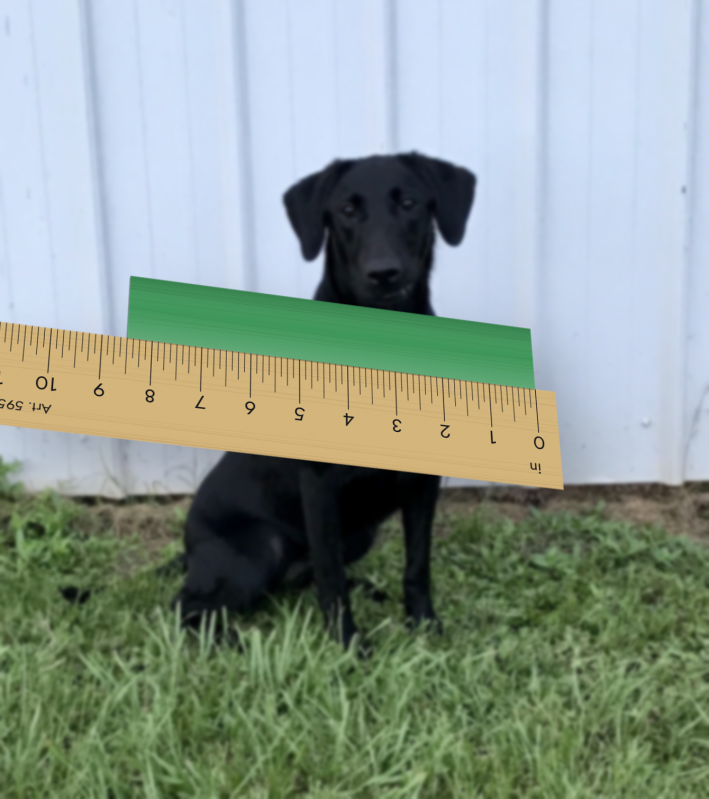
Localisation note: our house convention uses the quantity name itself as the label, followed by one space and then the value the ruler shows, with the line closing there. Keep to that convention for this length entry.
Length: 8.5 in
